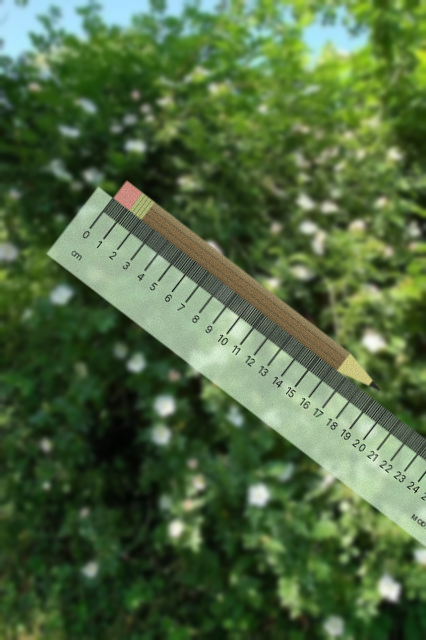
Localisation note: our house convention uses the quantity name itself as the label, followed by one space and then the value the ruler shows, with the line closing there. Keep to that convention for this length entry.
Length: 19 cm
